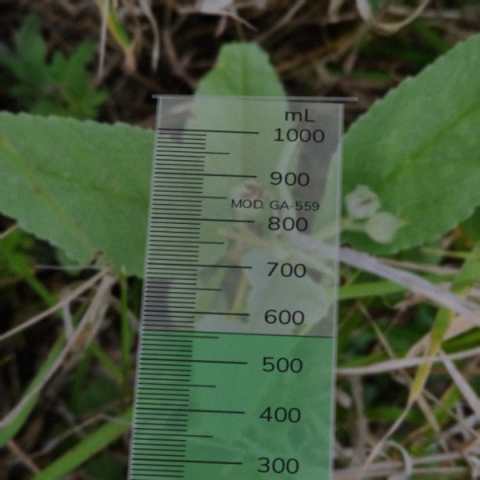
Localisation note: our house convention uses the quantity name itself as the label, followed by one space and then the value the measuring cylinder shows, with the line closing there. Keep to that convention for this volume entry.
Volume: 560 mL
